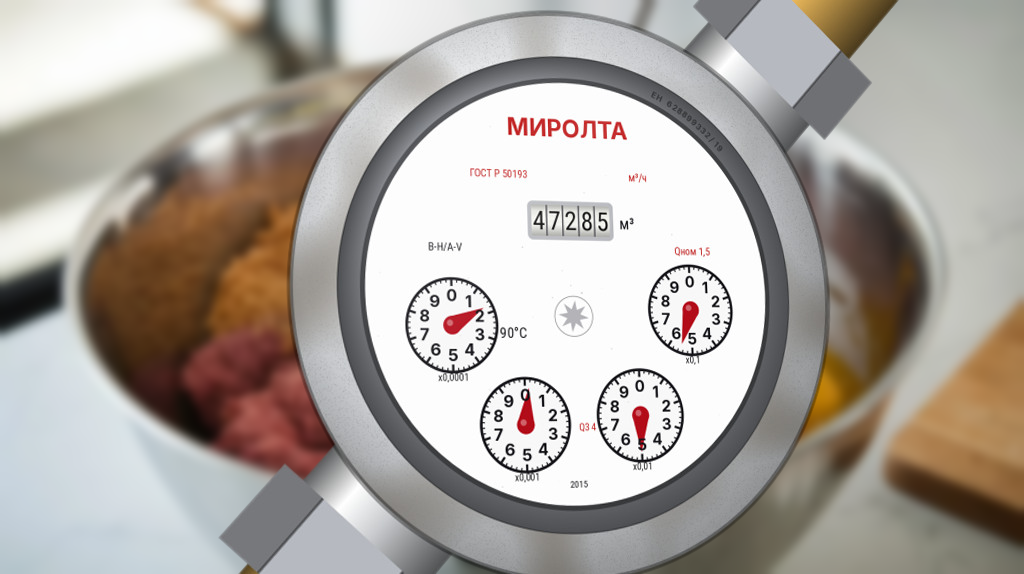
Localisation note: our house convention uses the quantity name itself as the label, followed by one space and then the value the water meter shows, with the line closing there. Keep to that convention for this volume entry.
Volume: 47285.5501 m³
